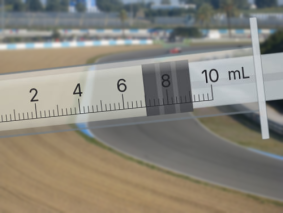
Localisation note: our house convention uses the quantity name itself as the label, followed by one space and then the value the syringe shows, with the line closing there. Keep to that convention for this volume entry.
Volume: 7 mL
